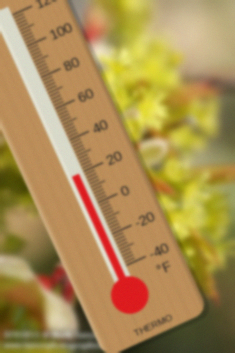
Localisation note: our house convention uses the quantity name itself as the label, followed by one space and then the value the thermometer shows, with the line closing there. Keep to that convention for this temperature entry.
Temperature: 20 °F
